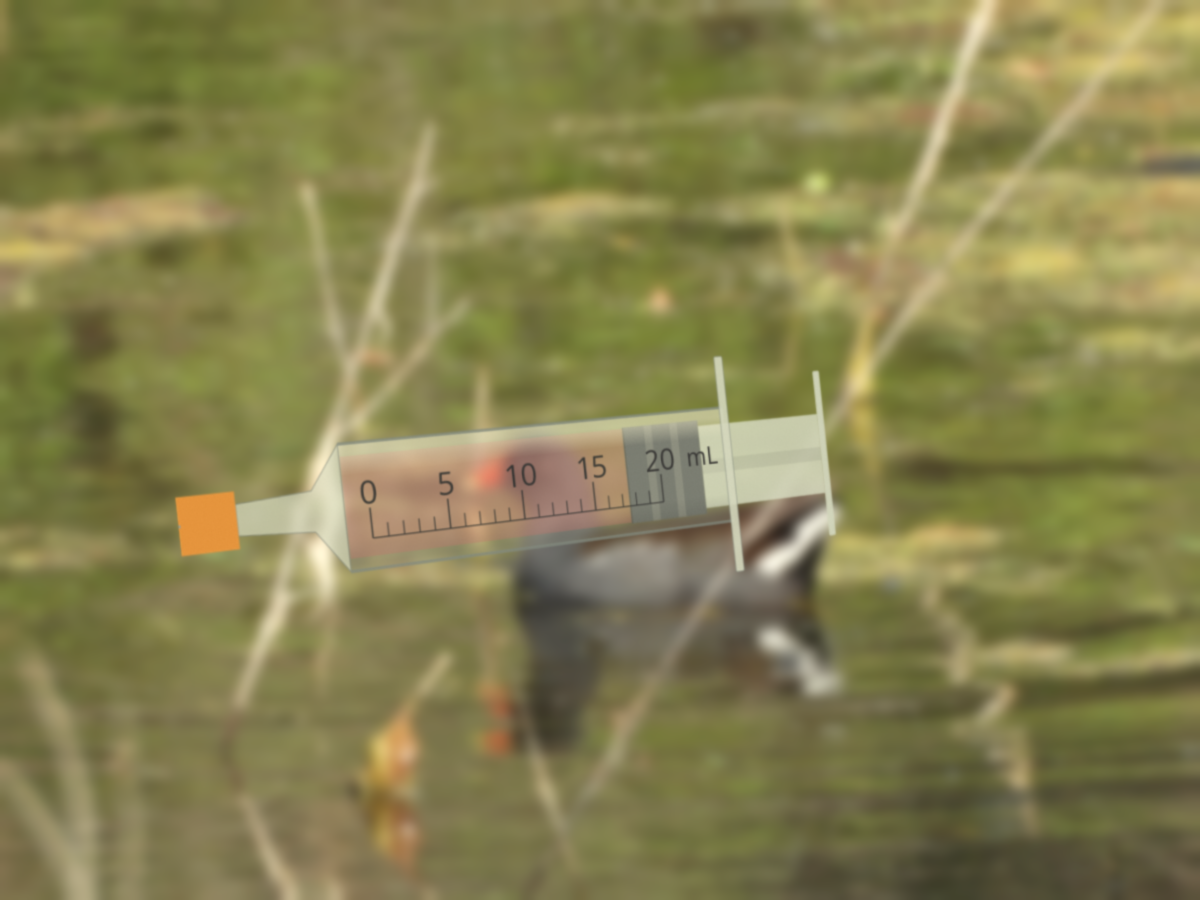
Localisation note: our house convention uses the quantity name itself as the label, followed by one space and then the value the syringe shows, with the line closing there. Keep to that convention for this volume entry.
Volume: 17.5 mL
